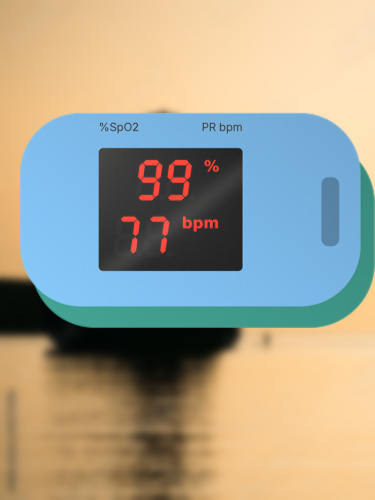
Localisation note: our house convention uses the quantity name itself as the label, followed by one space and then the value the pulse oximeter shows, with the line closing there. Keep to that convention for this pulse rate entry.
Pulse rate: 77 bpm
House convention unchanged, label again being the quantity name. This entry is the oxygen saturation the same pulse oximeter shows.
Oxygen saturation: 99 %
